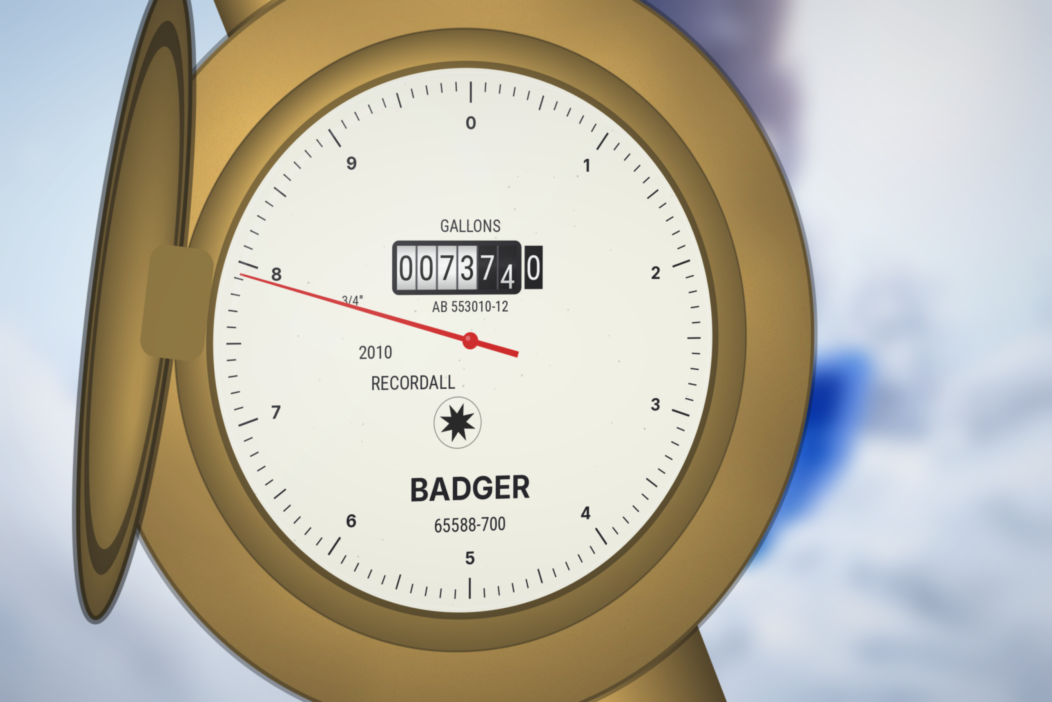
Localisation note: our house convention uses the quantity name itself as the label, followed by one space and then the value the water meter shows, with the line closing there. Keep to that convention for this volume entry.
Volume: 73737.9 gal
